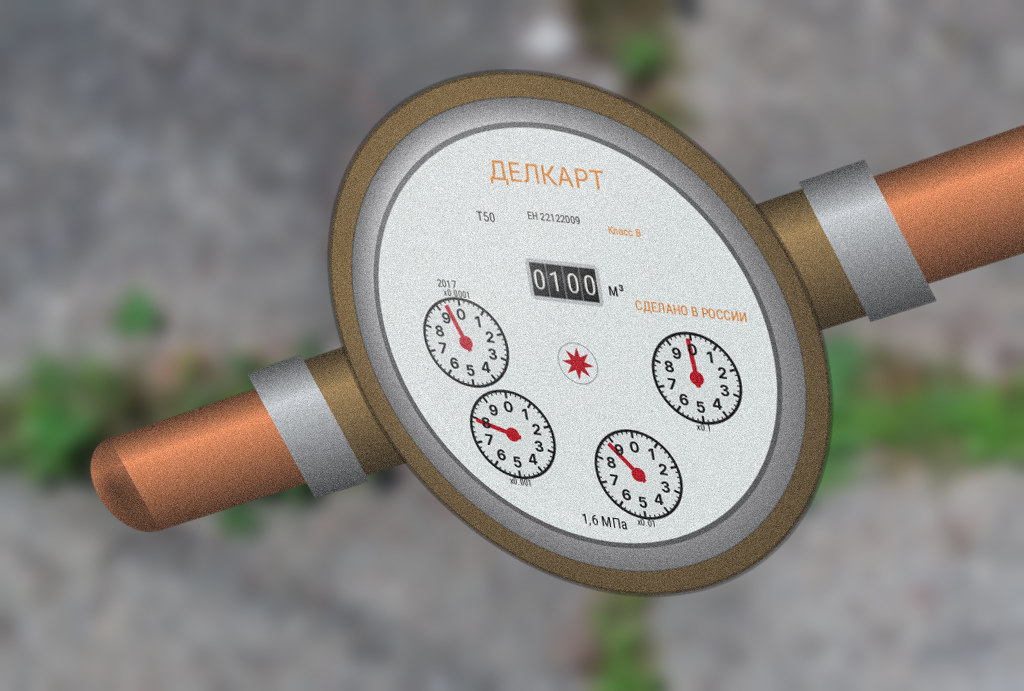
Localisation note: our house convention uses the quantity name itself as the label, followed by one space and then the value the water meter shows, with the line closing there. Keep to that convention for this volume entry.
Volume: 99.9879 m³
